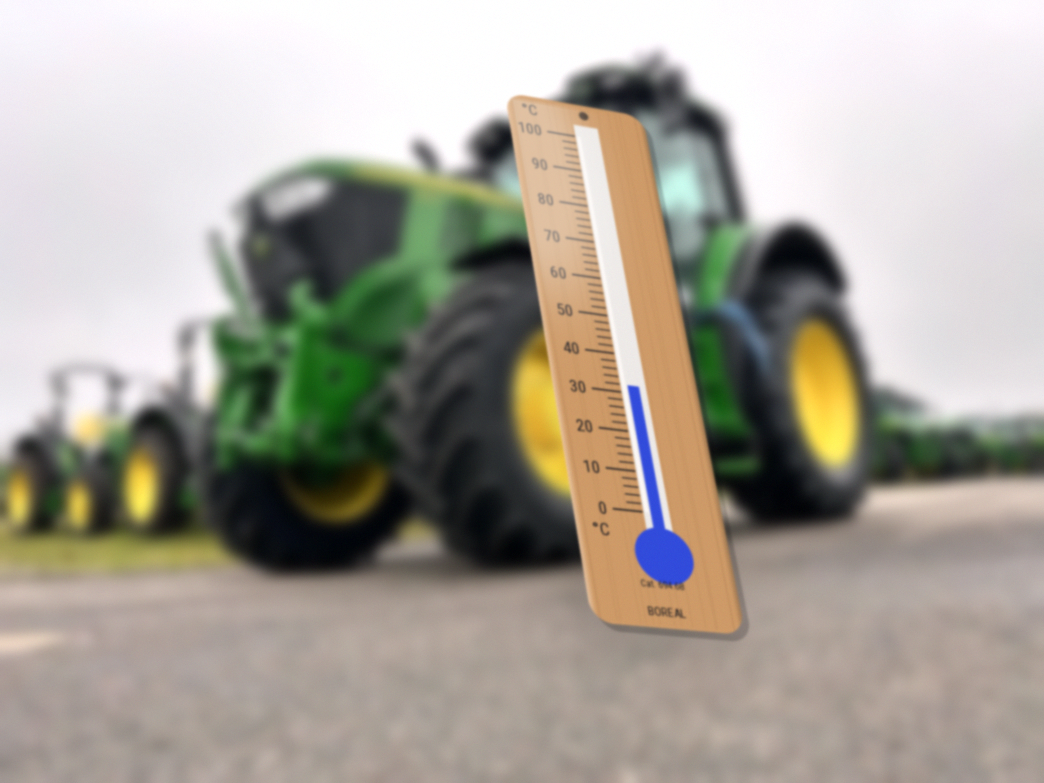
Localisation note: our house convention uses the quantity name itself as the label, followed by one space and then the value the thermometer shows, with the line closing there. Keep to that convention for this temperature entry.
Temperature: 32 °C
